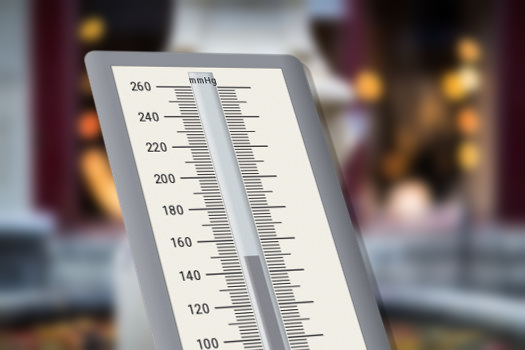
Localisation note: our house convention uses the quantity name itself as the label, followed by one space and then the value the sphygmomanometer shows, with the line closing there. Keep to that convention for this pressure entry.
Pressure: 150 mmHg
